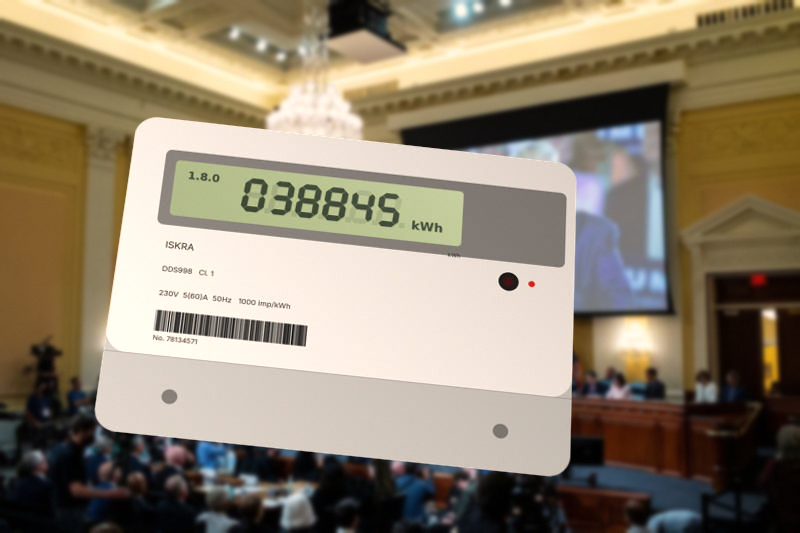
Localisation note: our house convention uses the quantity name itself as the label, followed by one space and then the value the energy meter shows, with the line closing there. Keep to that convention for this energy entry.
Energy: 38845 kWh
